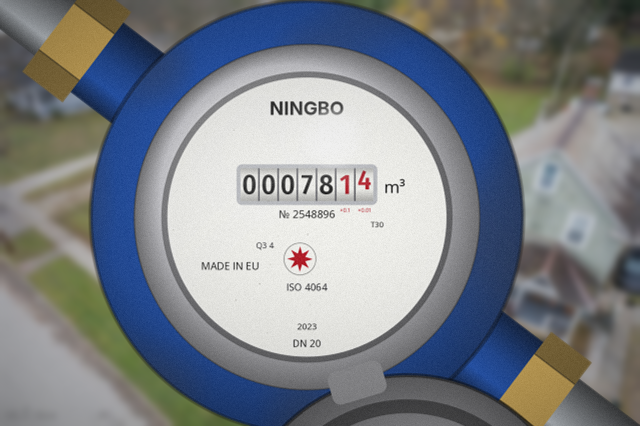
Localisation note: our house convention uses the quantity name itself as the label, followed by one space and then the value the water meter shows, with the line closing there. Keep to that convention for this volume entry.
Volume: 78.14 m³
